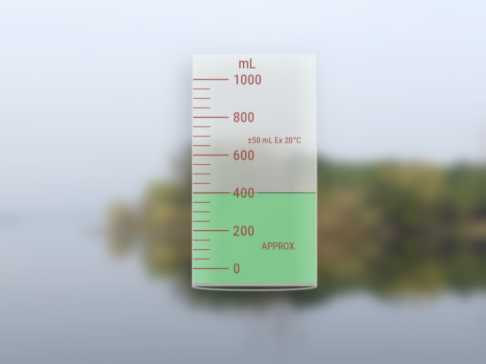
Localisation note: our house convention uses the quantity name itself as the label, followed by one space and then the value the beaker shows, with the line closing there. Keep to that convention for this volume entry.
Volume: 400 mL
